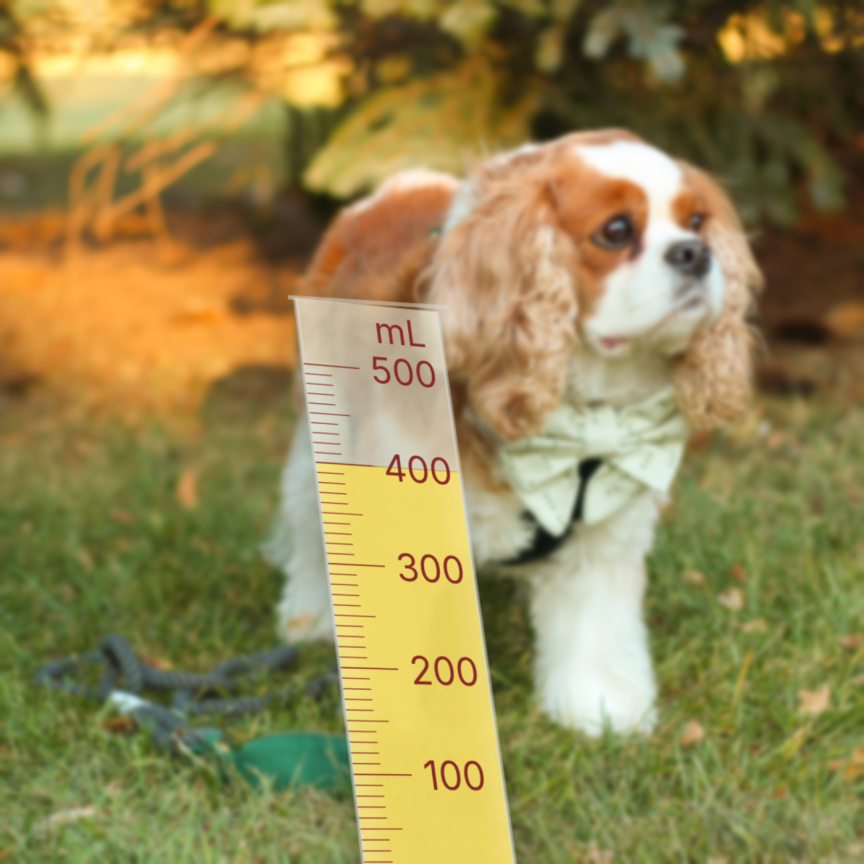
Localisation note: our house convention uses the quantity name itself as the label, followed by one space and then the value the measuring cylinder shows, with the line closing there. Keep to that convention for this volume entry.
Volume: 400 mL
